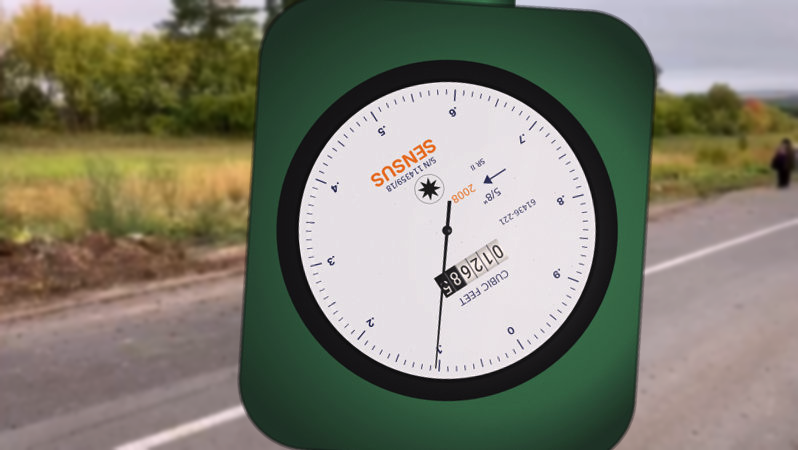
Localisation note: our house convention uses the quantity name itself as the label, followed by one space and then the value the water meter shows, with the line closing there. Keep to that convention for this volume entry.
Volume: 12685.10 ft³
